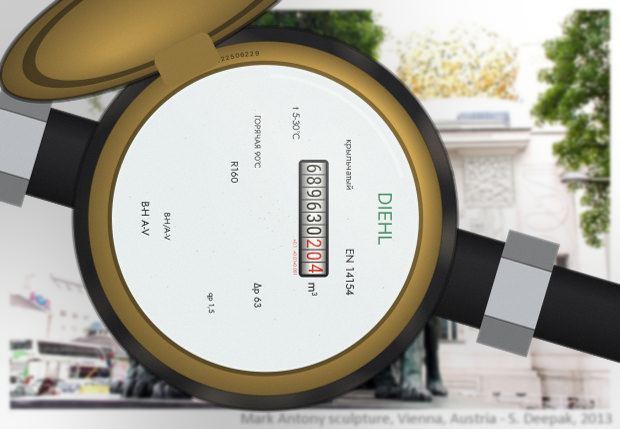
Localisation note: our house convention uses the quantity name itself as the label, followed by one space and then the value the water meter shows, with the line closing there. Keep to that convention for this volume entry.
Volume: 689630.204 m³
